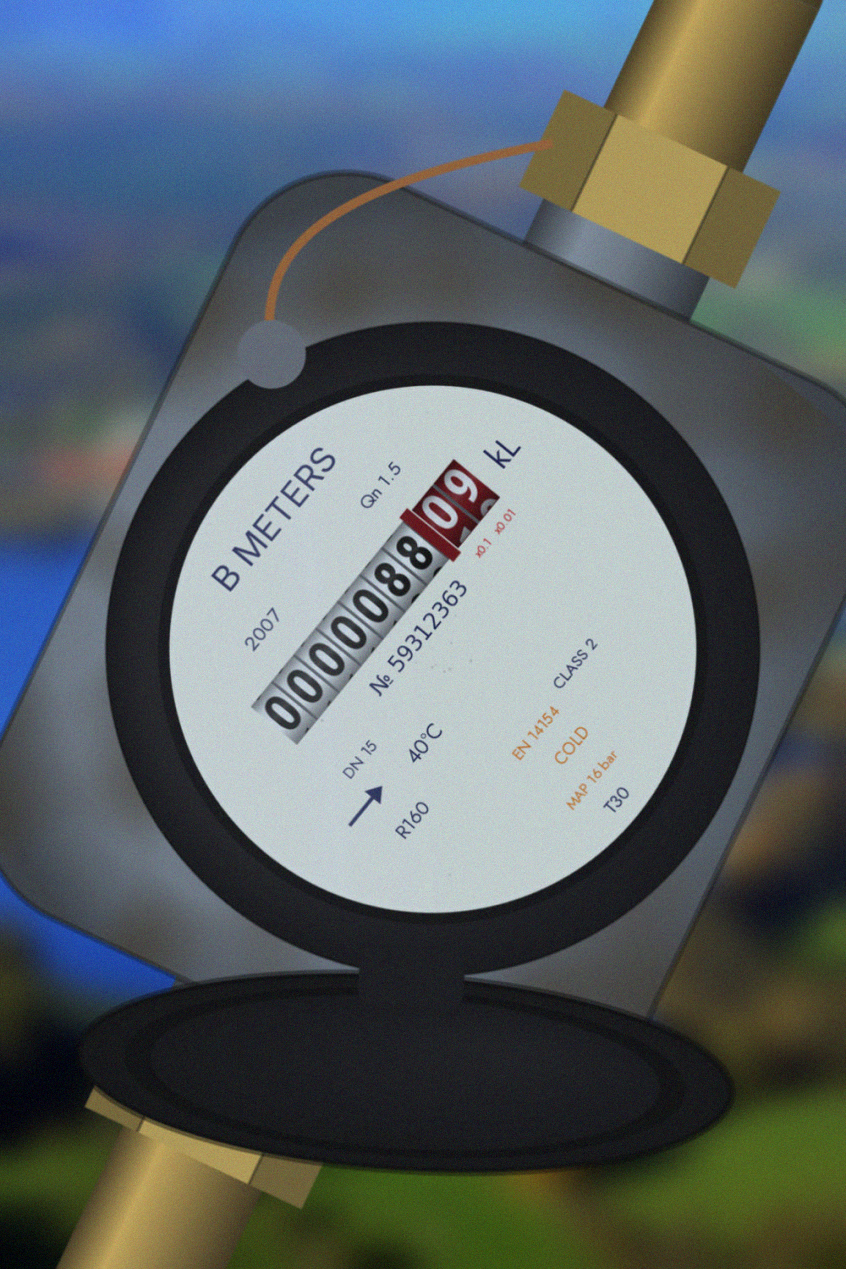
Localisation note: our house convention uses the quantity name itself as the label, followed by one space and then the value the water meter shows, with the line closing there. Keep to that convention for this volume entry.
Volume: 88.09 kL
